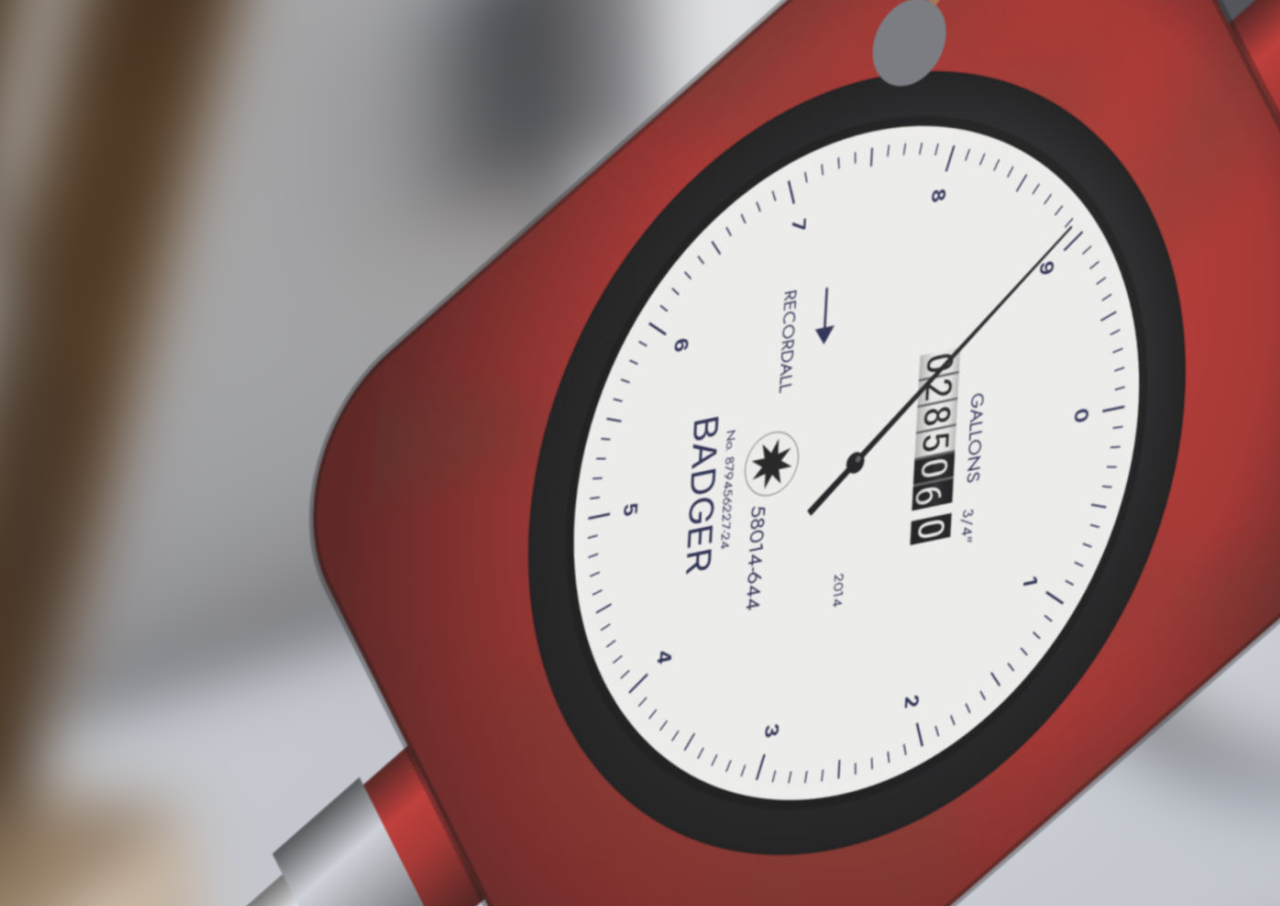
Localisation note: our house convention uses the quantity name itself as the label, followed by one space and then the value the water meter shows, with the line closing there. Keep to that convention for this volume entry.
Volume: 285058.9 gal
